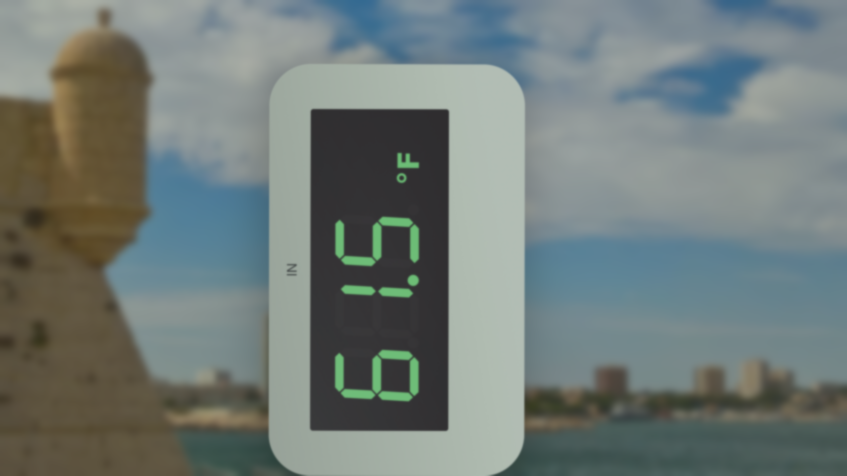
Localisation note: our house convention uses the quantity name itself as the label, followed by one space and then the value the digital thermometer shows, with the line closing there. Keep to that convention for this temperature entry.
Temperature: 61.5 °F
